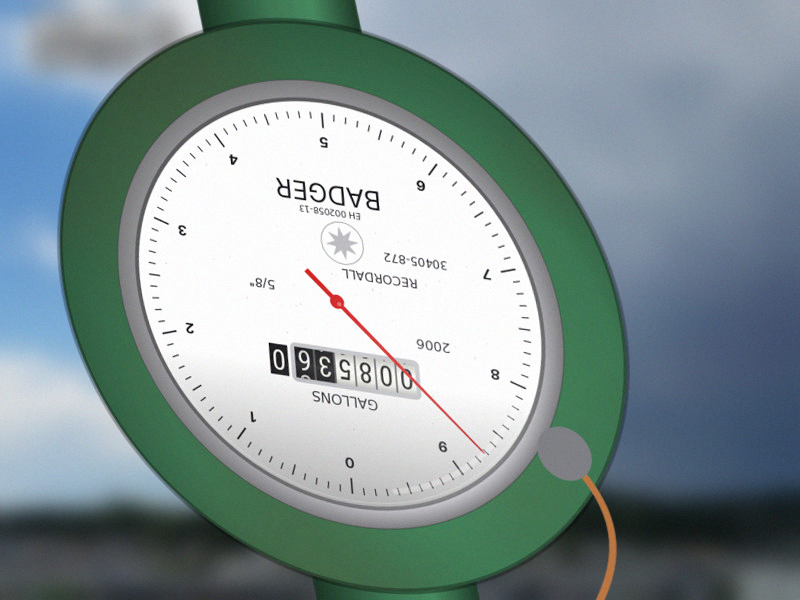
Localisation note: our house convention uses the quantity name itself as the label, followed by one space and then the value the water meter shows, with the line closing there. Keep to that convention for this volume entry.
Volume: 85358.7 gal
